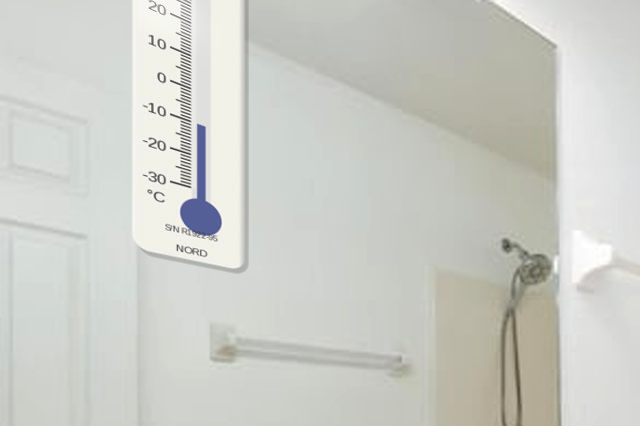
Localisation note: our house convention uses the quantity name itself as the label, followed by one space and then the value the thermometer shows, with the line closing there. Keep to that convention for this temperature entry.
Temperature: -10 °C
